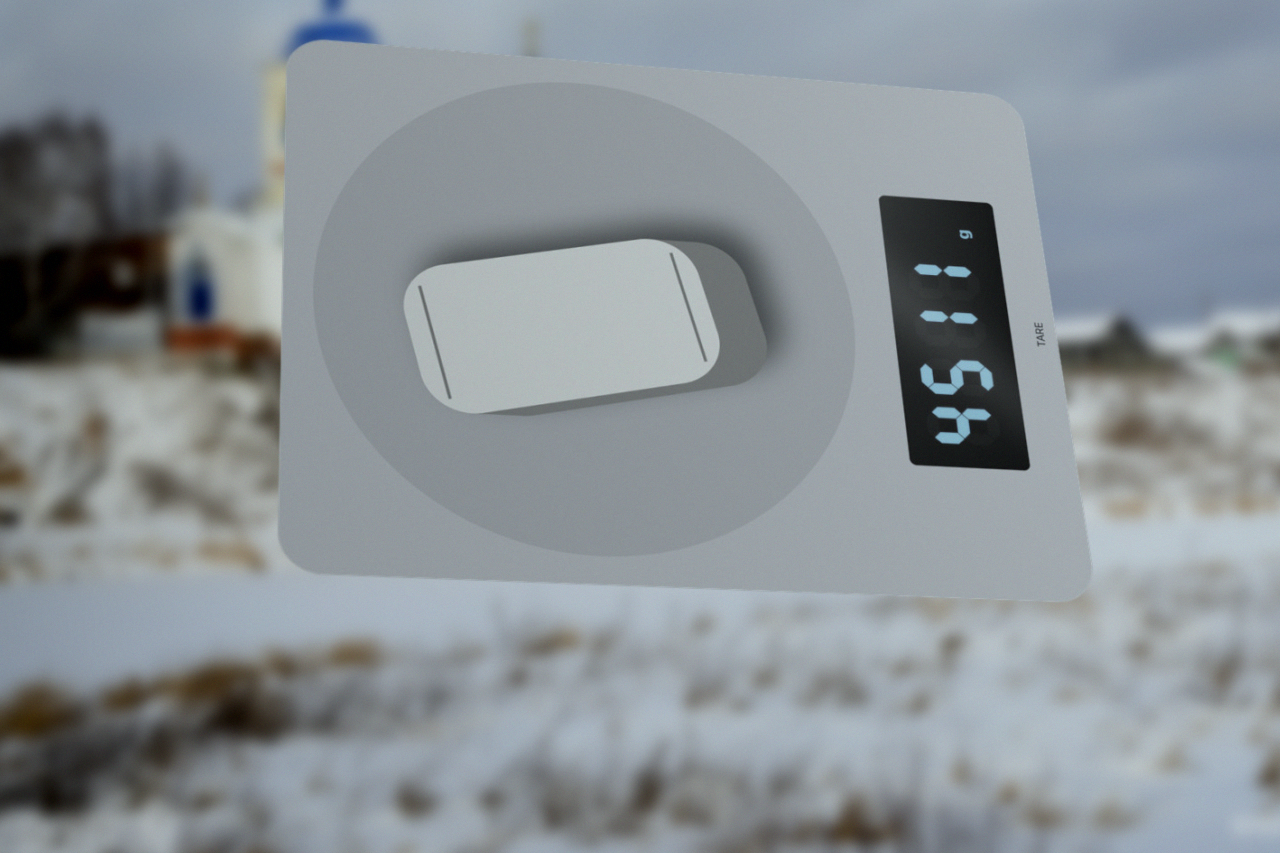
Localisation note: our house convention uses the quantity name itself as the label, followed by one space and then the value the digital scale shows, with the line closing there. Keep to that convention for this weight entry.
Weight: 4511 g
